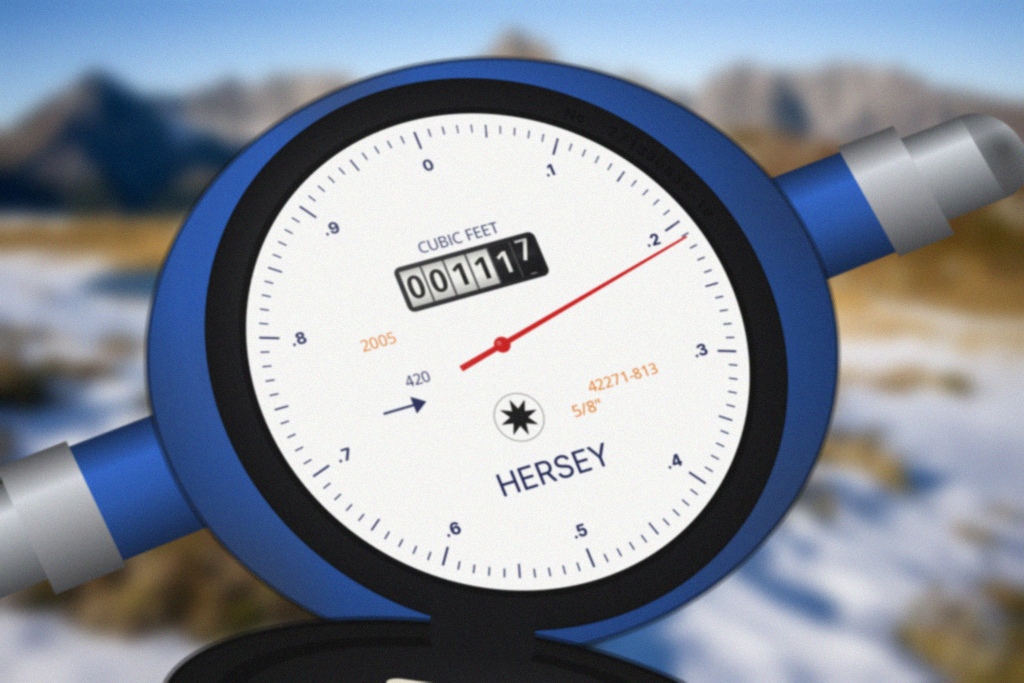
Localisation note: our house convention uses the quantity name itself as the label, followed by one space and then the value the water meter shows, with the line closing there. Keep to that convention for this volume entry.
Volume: 1117.21 ft³
